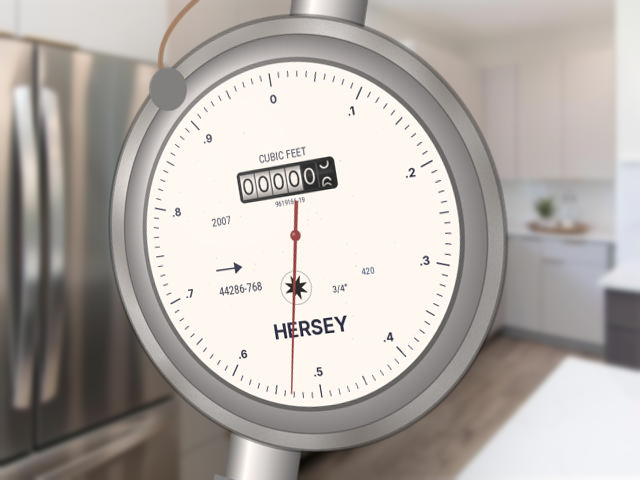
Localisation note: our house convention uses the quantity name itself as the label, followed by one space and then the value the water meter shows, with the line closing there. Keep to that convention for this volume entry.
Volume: 5.53 ft³
